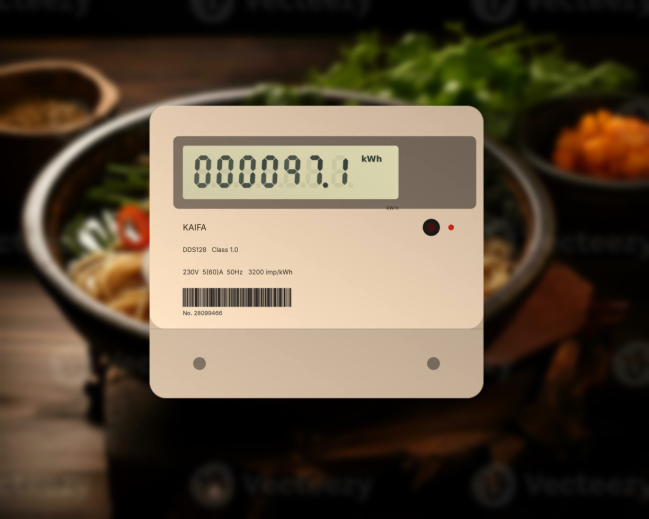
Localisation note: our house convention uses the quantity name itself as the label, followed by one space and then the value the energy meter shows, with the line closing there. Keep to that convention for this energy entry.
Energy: 97.1 kWh
